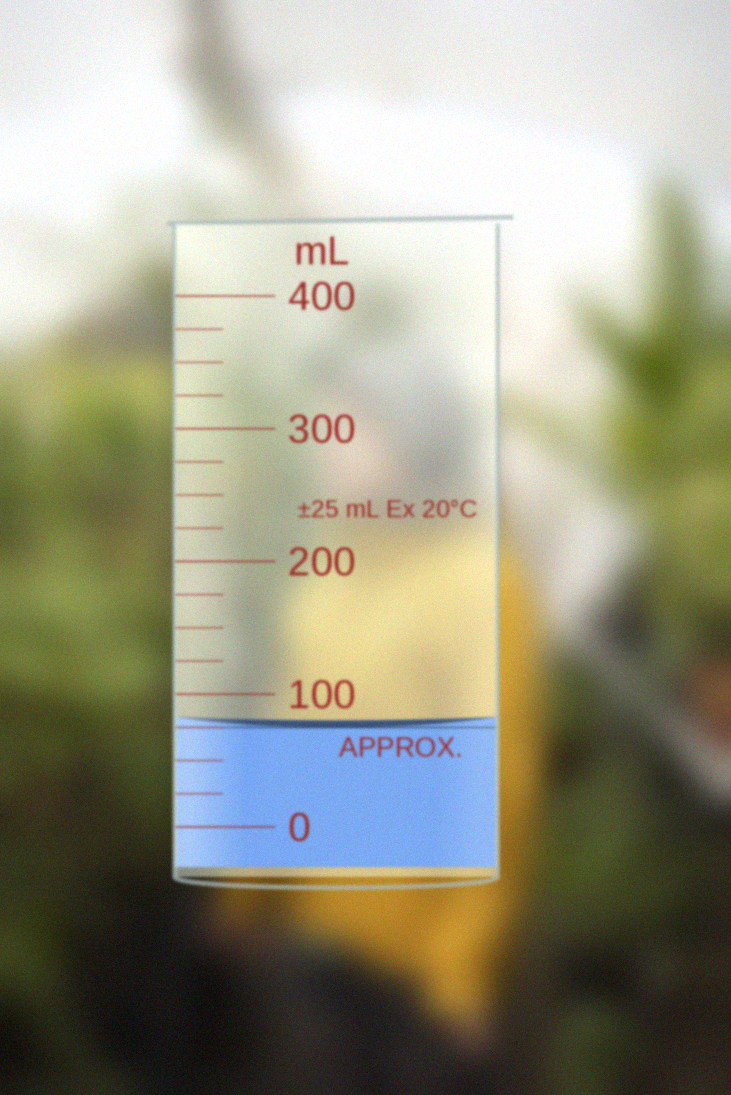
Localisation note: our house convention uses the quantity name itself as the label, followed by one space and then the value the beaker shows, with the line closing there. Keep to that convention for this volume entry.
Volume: 75 mL
